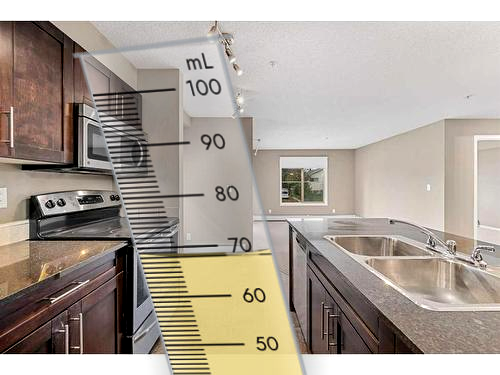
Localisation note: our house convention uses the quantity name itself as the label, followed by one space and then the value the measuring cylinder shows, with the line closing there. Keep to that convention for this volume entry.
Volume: 68 mL
